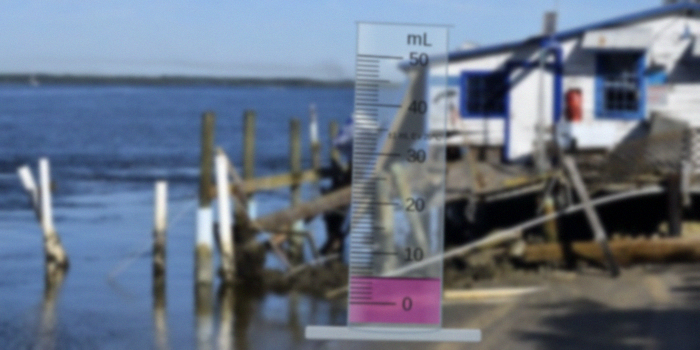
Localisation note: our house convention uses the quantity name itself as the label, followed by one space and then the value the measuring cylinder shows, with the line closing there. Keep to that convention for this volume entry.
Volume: 5 mL
